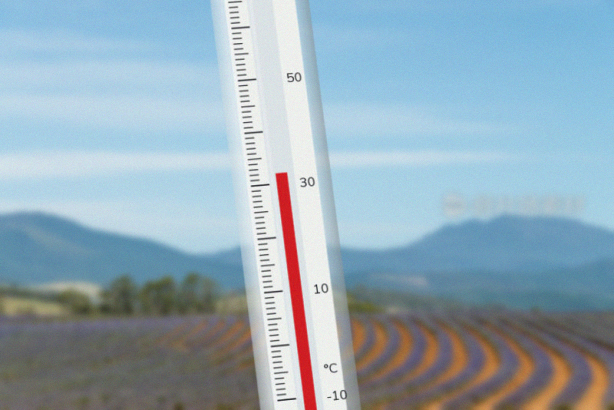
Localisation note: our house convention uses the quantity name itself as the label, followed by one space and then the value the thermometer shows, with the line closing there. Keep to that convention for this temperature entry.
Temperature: 32 °C
